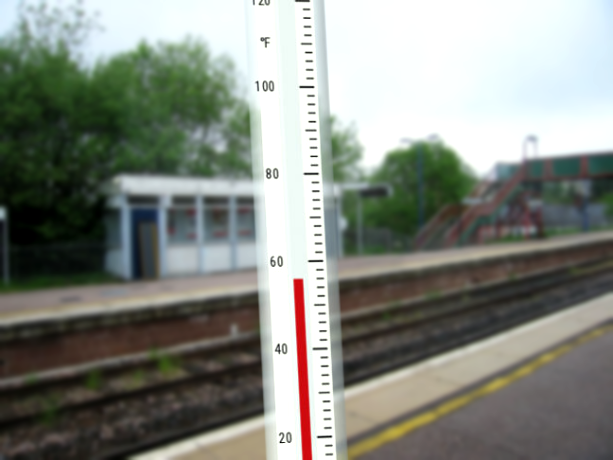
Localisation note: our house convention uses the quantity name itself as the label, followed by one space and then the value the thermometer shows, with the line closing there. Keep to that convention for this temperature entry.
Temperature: 56 °F
